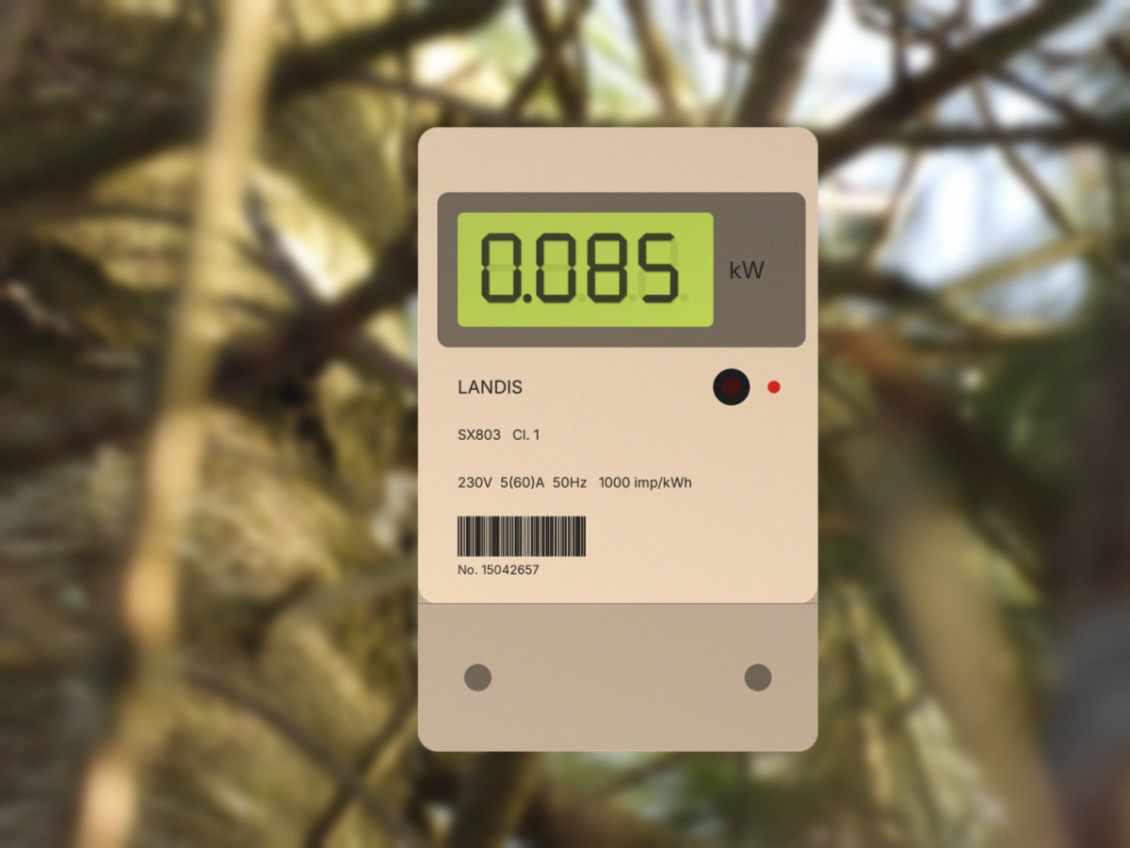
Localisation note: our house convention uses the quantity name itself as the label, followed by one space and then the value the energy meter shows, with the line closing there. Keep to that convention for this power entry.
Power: 0.085 kW
